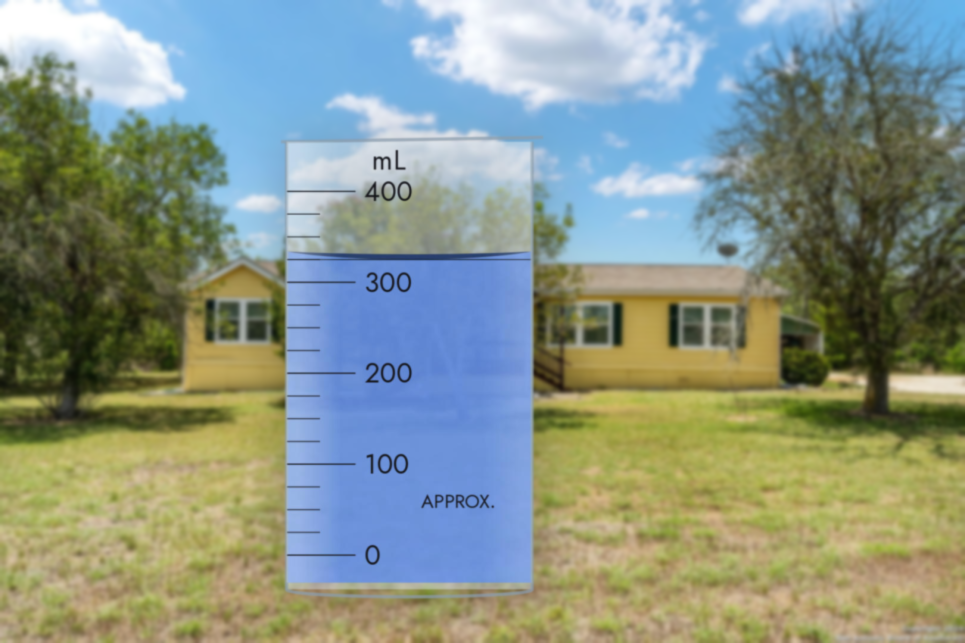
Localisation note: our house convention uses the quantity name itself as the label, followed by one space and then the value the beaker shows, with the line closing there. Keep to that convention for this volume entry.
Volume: 325 mL
